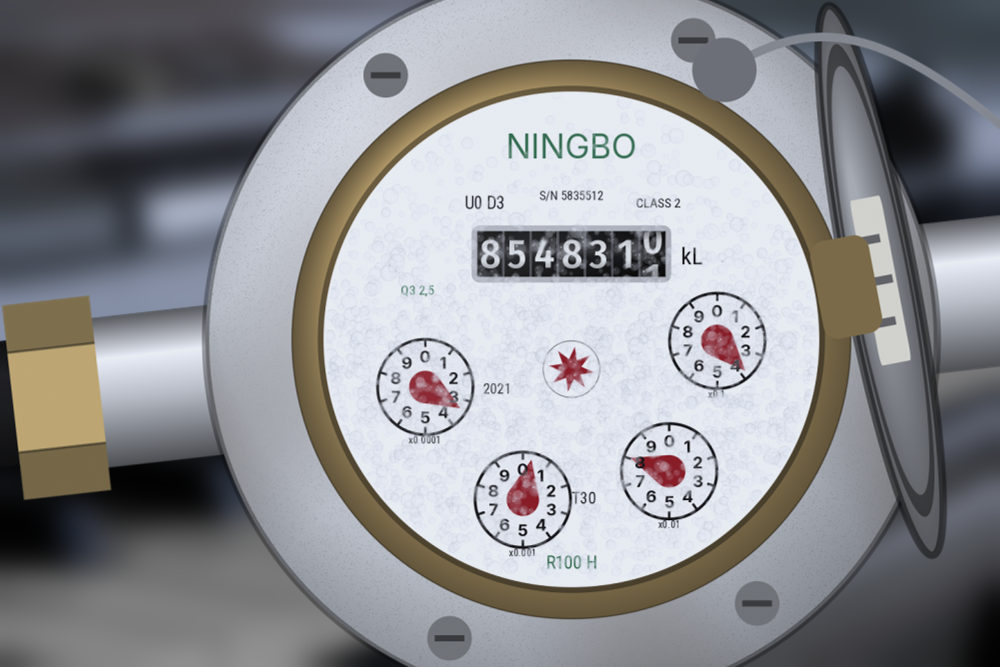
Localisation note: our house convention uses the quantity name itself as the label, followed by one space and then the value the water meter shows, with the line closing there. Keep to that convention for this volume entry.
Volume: 8548310.3803 kL
